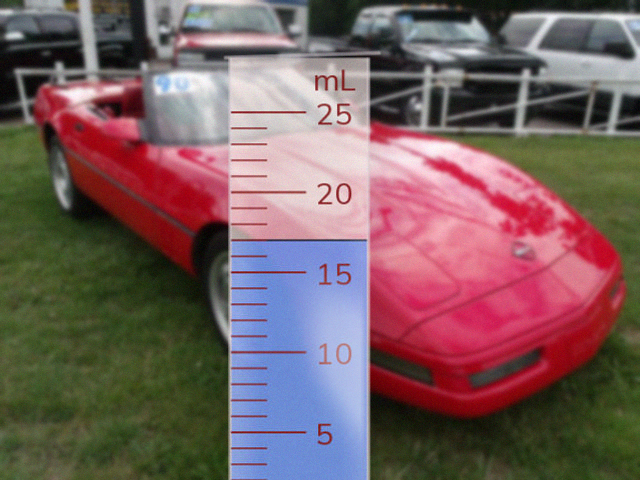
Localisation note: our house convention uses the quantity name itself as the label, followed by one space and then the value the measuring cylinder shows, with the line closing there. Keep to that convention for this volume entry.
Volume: 17 mL
